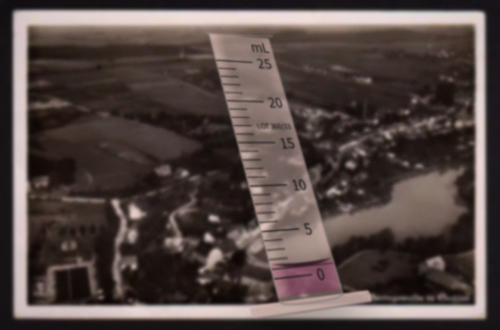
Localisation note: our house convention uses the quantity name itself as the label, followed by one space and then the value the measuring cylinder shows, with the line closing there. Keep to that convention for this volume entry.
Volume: 1 mL
